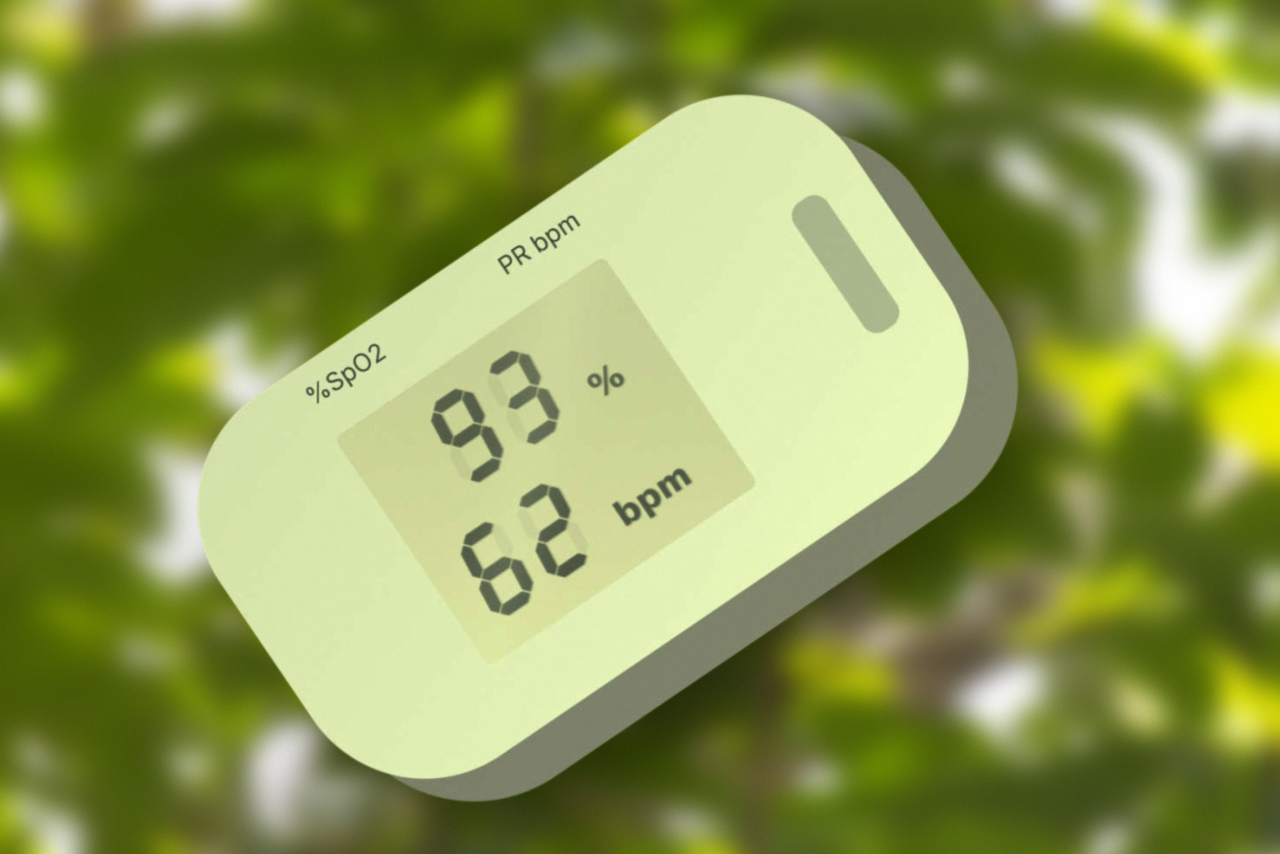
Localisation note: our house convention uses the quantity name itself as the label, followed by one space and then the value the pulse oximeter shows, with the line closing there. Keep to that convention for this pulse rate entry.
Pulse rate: 62 bpm
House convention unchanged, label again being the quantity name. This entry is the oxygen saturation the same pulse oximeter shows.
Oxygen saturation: 93 %
